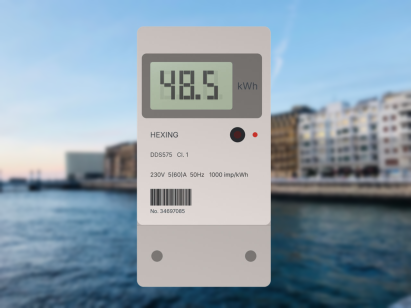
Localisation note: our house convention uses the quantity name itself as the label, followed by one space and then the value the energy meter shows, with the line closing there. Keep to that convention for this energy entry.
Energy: 48.5 kWh
